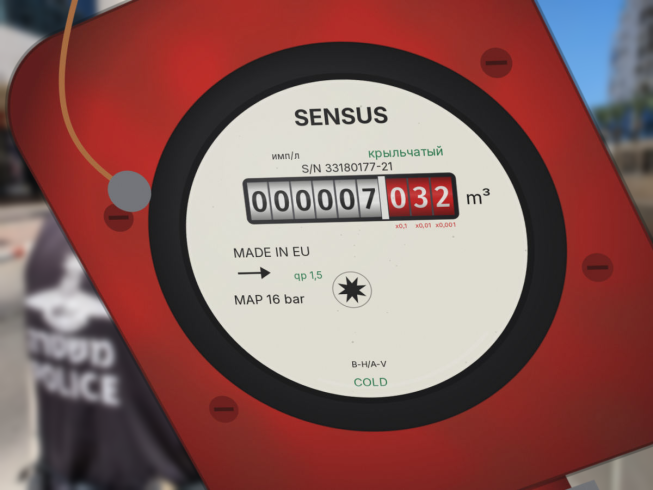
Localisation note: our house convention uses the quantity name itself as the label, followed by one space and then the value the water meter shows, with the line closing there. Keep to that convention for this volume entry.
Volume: 7.032 m³
